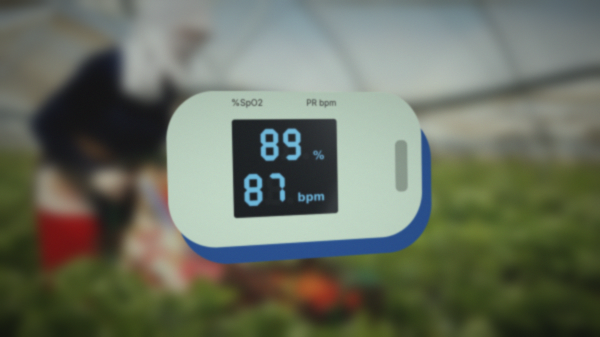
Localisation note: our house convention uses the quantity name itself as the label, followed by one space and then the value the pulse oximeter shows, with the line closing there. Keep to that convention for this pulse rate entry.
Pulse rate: 87 bpm
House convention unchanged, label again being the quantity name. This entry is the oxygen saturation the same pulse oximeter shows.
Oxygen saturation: 89 %
